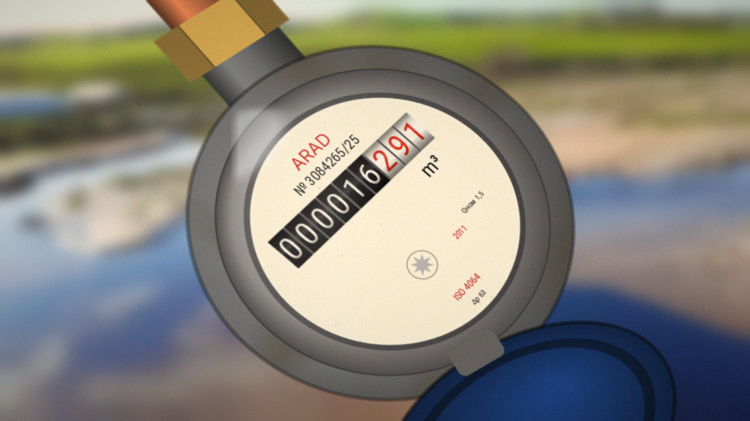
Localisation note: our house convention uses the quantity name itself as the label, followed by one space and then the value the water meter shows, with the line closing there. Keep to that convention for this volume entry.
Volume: 16.291 m³
